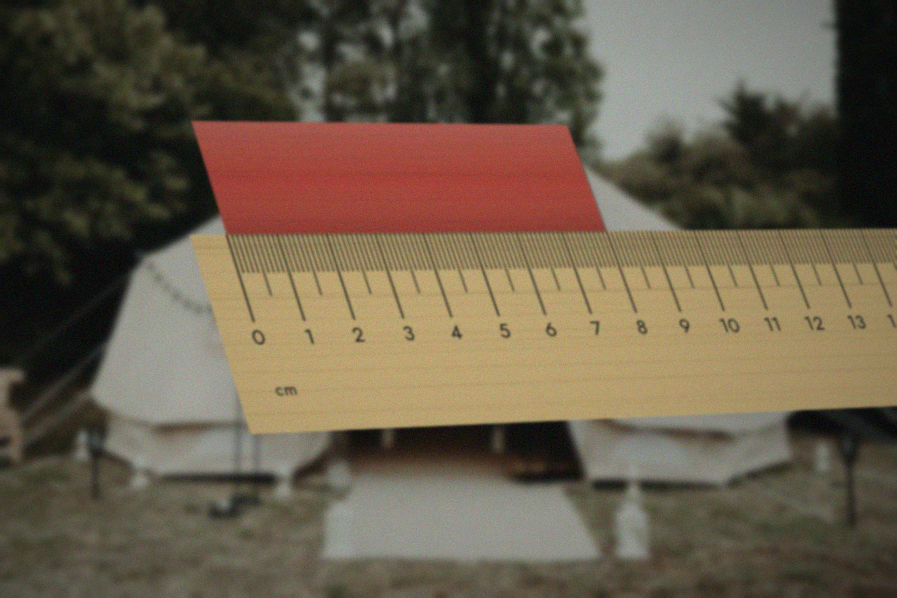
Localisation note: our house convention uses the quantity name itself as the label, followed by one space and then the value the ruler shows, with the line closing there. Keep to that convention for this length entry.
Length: 8 cm
